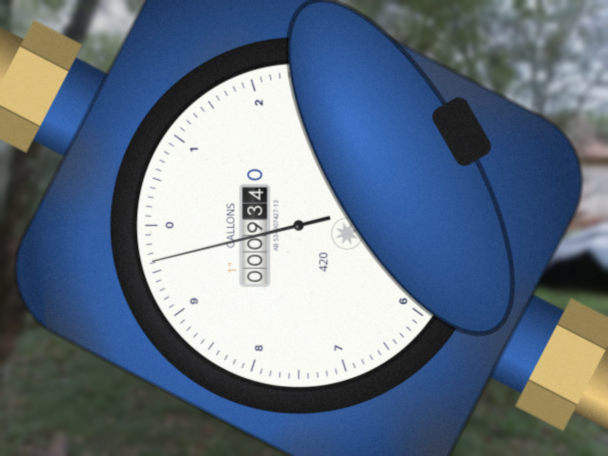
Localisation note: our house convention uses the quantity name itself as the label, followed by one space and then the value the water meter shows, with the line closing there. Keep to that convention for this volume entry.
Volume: 9339.6 gal
